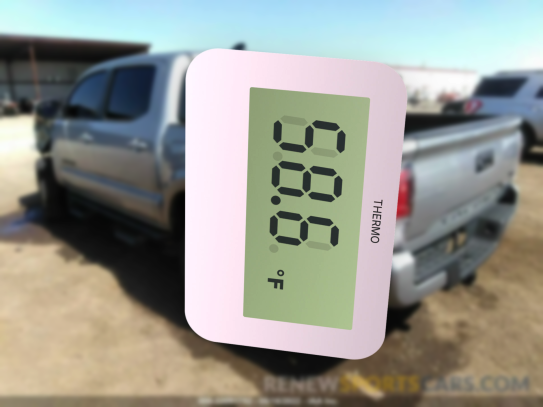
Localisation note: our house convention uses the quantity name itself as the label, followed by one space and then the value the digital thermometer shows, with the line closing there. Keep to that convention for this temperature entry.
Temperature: 58.6 °F
